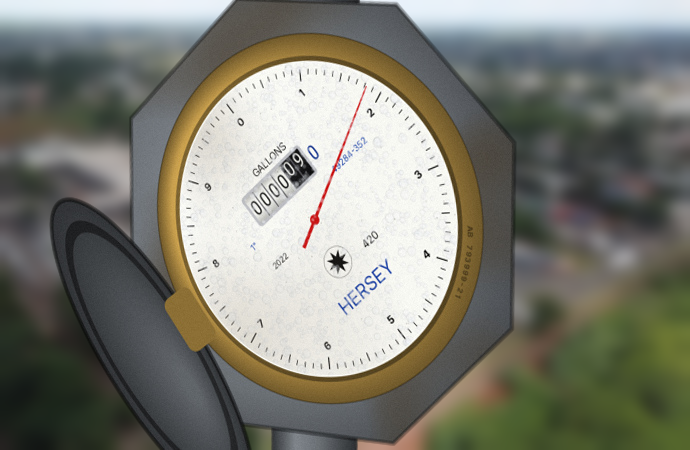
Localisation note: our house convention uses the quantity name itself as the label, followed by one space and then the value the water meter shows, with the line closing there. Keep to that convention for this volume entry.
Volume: 91.8 gal
